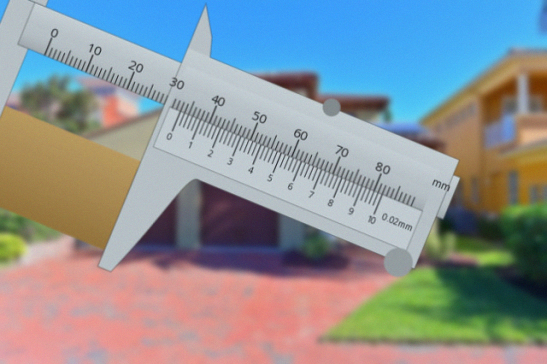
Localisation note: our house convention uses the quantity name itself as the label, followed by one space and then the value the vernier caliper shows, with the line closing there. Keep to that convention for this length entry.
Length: 33.0 mm
